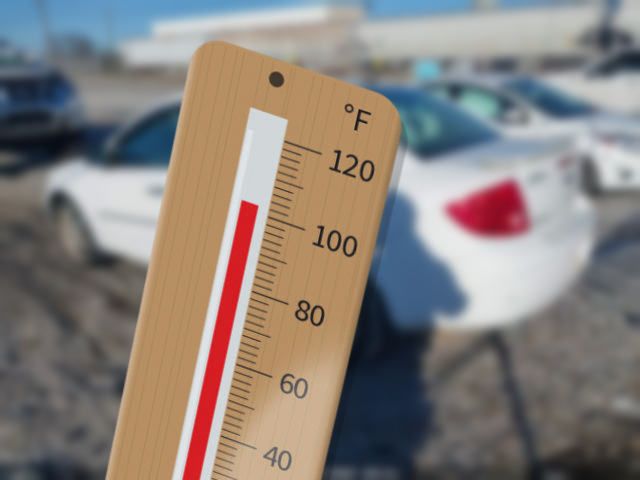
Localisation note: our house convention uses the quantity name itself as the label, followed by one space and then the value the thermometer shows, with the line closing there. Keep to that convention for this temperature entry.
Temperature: 102 °F
